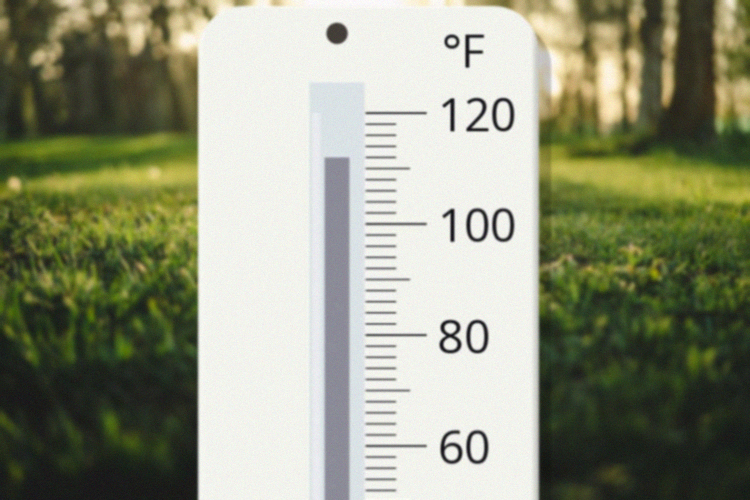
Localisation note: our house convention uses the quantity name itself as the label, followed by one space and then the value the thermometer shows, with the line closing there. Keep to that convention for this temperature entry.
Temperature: 112 °F
